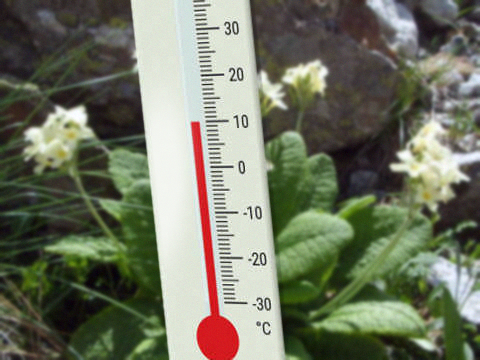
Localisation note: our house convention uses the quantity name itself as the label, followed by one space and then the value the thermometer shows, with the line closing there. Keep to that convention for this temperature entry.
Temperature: 10 °C
